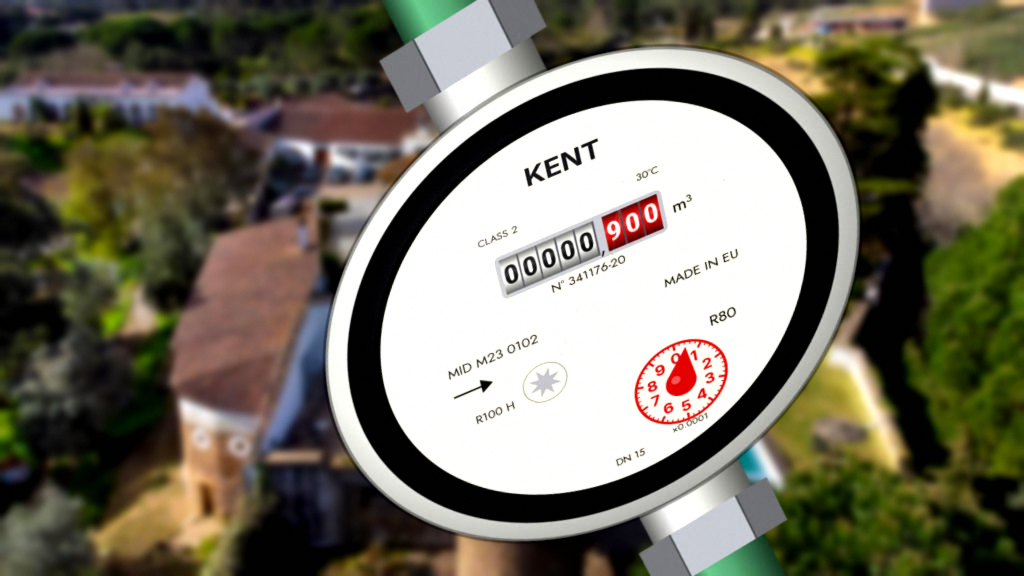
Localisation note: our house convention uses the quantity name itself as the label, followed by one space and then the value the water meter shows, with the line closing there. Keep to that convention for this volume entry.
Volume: 0.9000 m³
